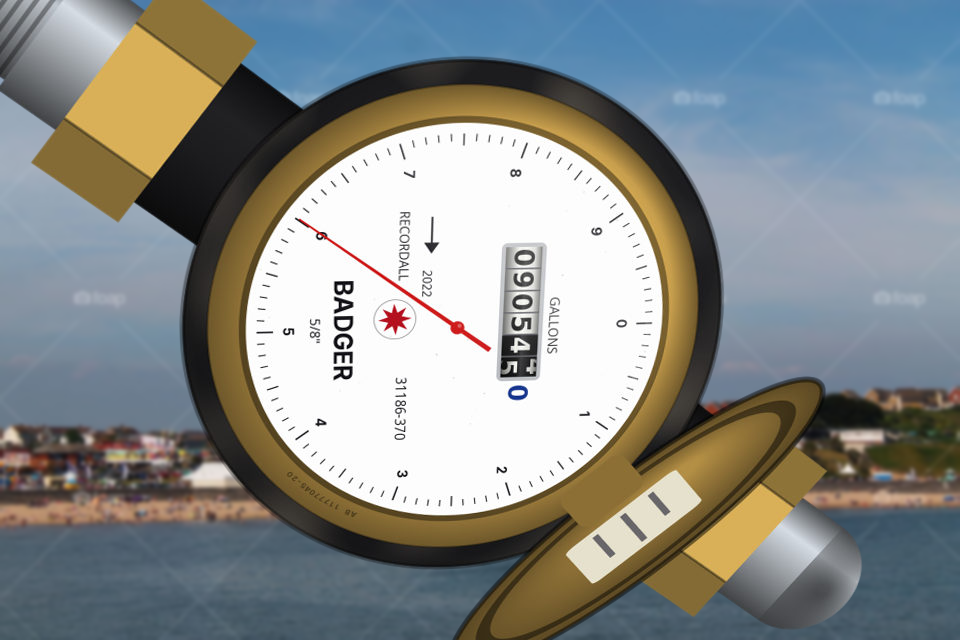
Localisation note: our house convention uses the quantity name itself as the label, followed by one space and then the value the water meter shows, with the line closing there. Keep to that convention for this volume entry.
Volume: 905446.0 gal
